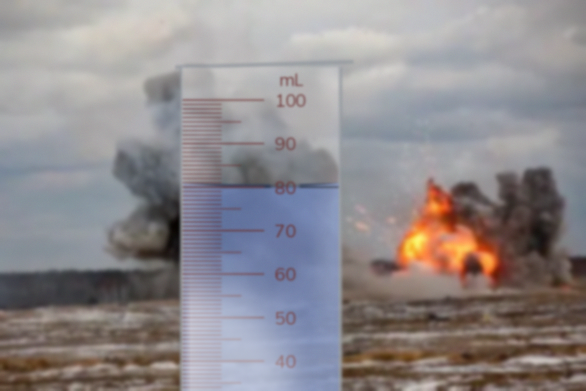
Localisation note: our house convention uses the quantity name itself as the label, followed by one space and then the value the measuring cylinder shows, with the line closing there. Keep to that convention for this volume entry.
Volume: 80 mL
